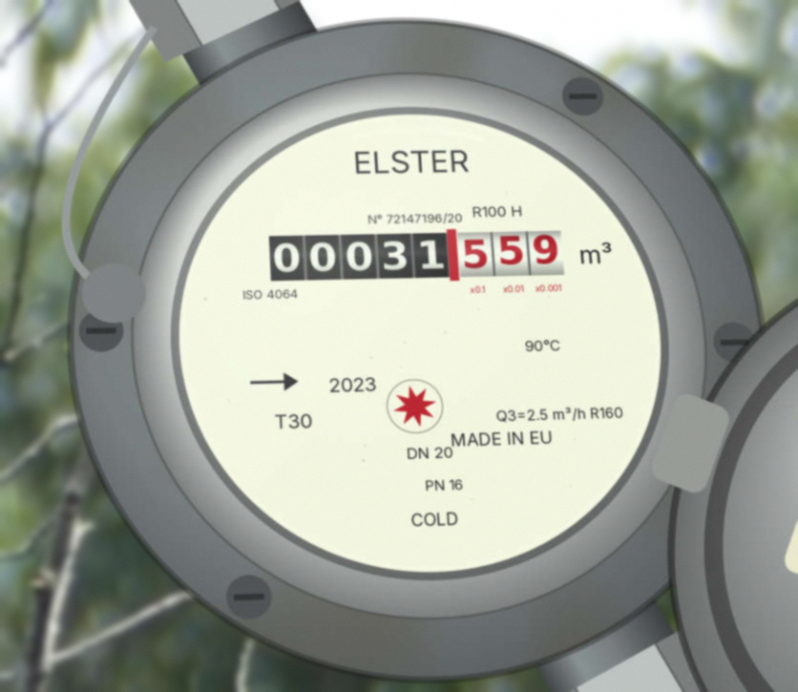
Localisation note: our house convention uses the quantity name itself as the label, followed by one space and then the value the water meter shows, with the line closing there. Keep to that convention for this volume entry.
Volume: 31.559 m³
